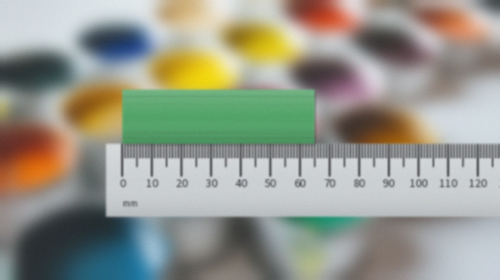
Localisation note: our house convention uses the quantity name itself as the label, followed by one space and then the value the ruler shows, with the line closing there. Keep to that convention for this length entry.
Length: 65 mm
